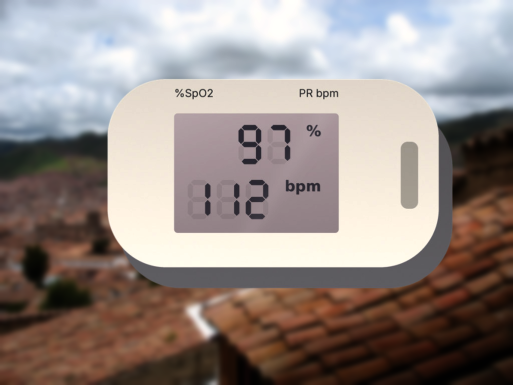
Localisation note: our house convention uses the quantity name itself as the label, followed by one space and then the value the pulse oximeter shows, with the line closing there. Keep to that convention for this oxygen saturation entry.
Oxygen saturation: 97 %
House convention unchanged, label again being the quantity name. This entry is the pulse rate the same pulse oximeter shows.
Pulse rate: 112 bpm
